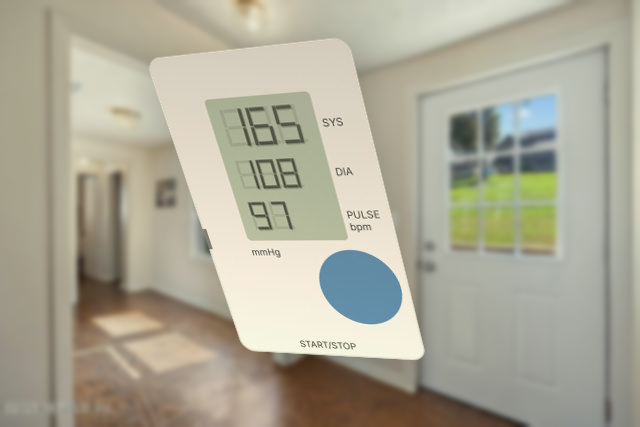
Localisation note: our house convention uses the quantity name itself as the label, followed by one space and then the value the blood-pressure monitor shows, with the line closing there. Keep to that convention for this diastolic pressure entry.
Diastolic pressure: 108 mmHg
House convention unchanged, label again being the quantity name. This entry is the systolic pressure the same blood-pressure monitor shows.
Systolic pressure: 165 mmHg
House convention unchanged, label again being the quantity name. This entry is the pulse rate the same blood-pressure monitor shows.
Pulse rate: 97 bpm
